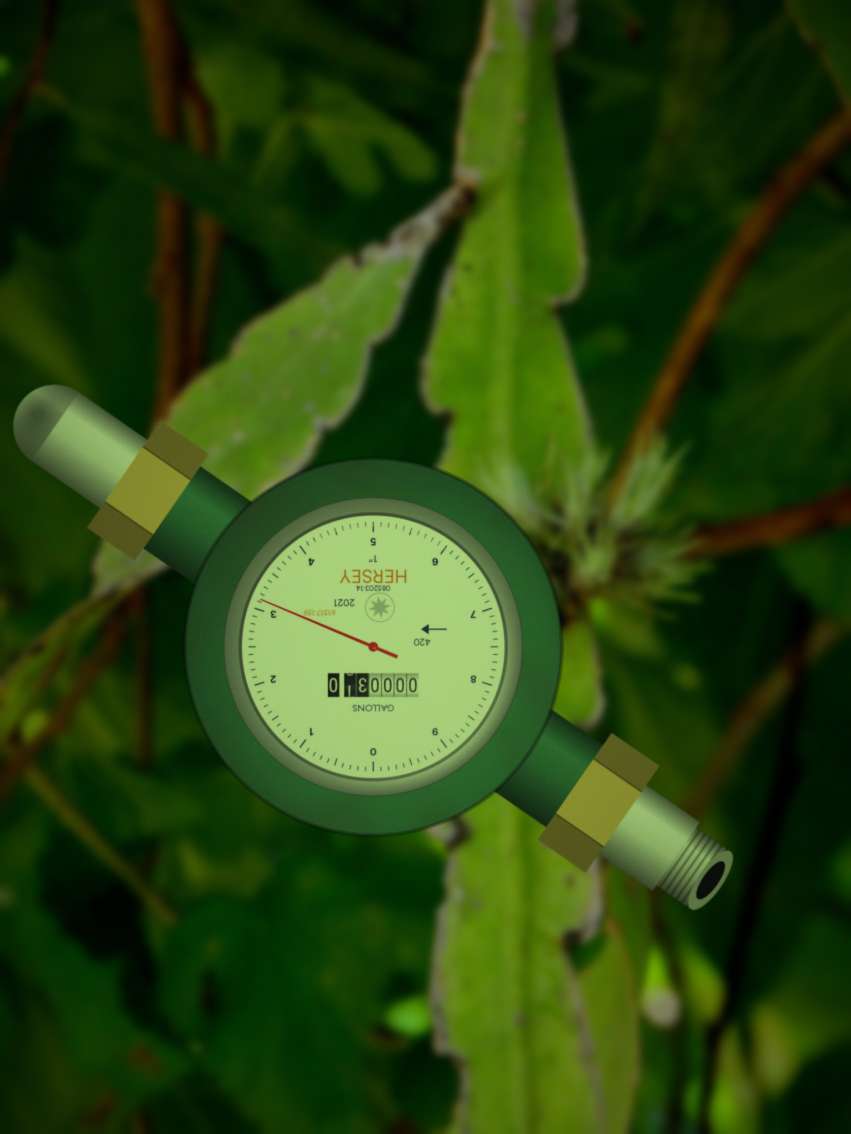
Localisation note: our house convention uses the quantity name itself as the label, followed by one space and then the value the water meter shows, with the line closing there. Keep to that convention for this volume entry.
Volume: 313.1 gal
